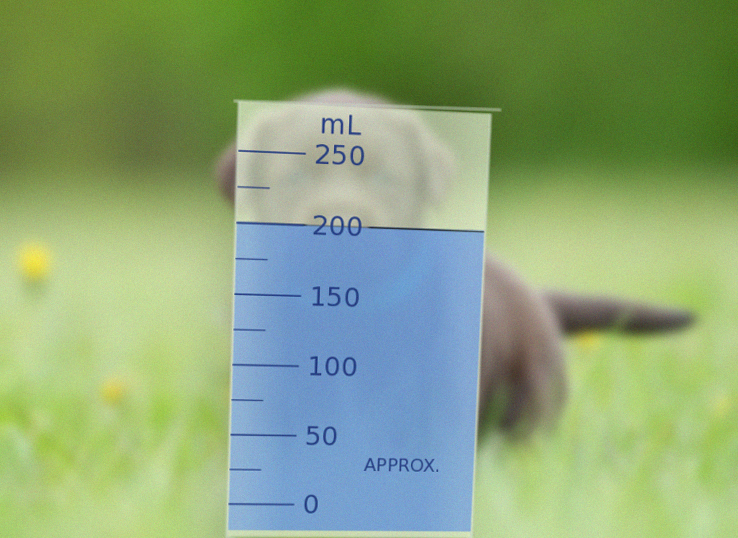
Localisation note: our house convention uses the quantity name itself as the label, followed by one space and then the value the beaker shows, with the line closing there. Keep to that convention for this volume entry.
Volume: 200 mL
